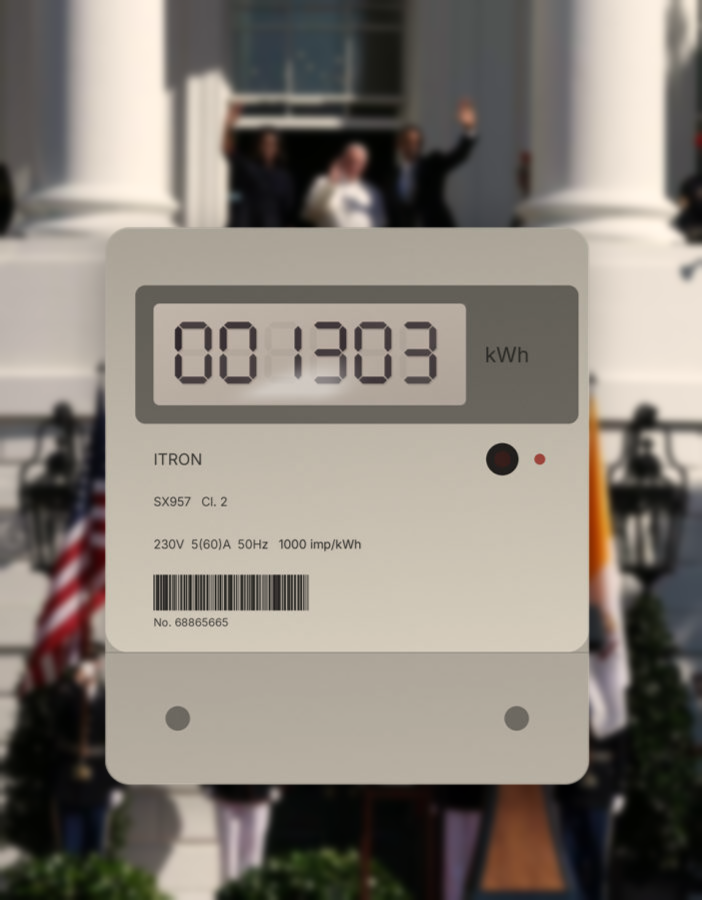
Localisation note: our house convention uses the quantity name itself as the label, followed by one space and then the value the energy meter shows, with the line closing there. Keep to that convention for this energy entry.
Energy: 1303 kWh
